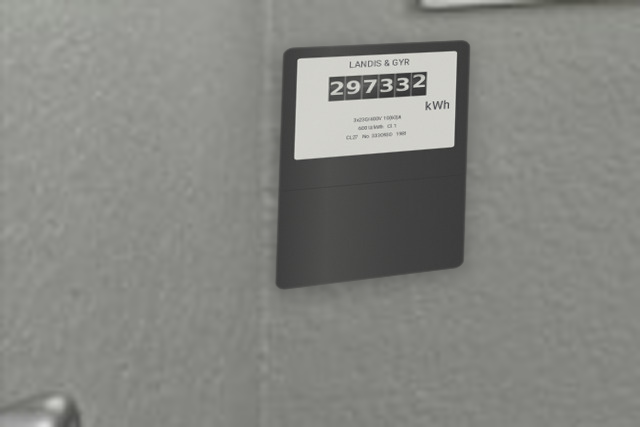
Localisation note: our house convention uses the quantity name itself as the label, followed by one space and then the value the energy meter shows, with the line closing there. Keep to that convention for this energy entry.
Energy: 297332 kWh
